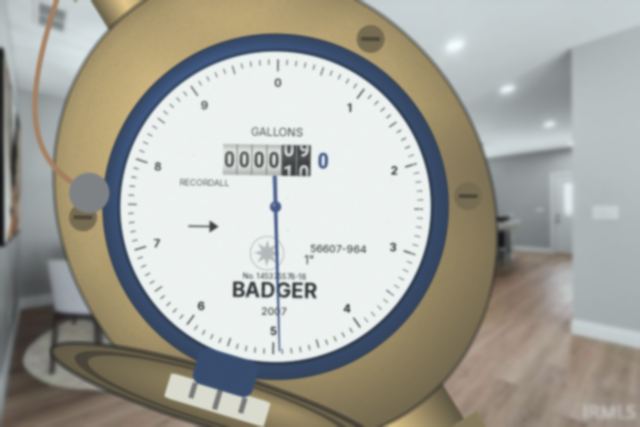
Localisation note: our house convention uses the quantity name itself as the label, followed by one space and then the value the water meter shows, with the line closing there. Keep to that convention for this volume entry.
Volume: 94.9 gal
